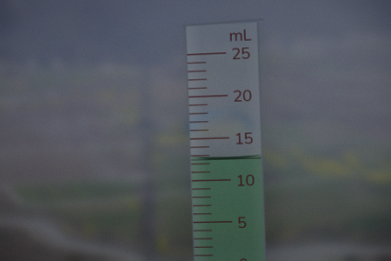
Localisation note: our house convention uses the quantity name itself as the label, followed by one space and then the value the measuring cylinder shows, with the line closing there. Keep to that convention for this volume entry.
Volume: 12.5 mL
